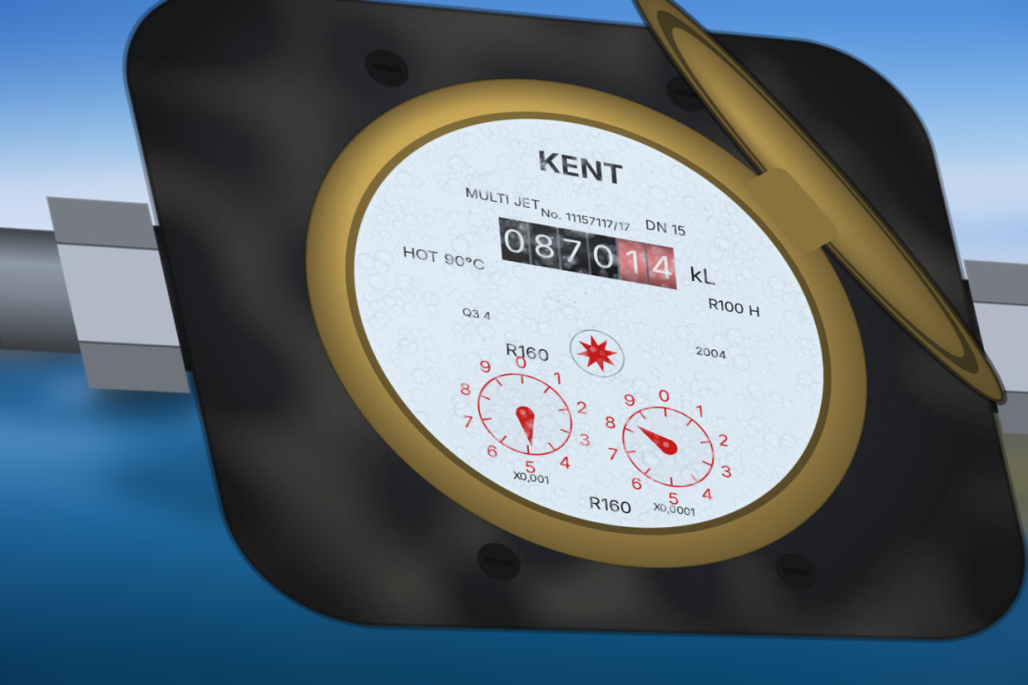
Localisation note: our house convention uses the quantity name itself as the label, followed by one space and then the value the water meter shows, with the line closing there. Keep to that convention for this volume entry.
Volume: 870.1448 kL
